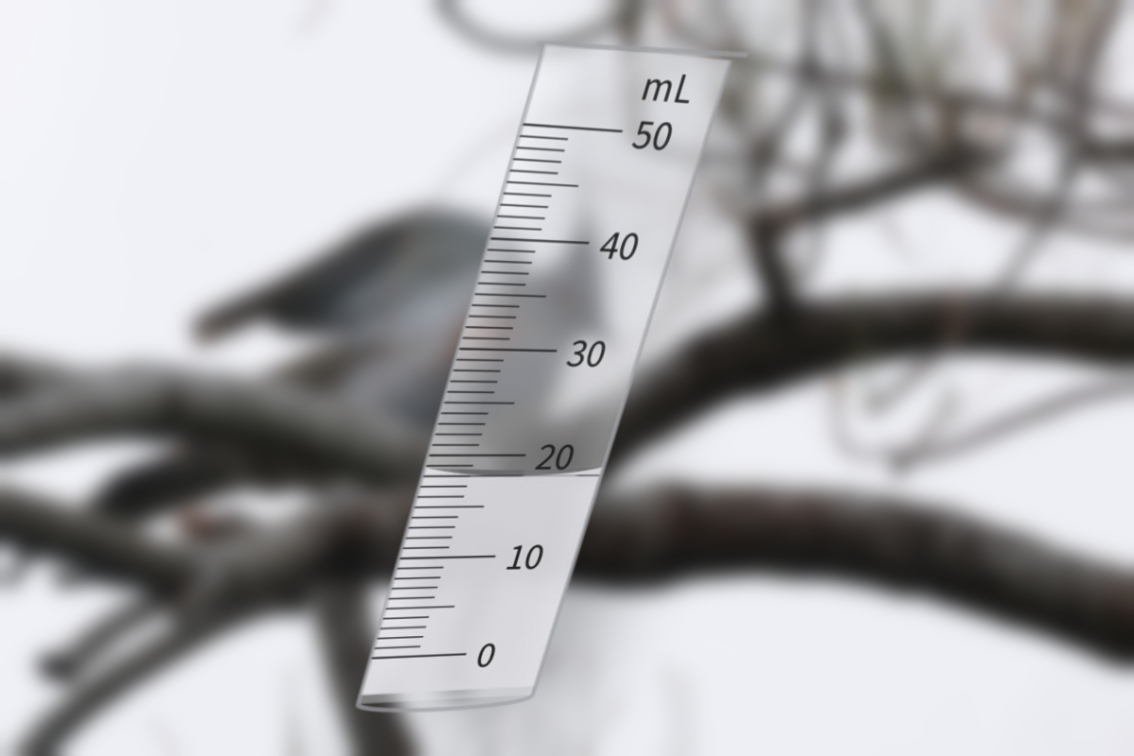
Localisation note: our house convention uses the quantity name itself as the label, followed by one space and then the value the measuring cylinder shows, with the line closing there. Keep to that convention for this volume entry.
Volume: 18 mL
